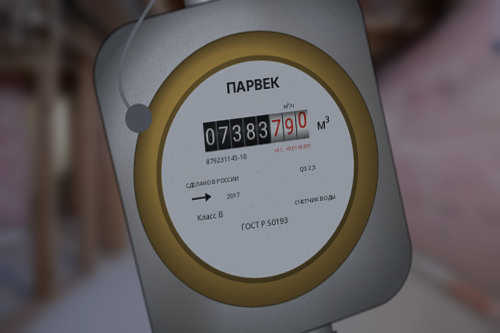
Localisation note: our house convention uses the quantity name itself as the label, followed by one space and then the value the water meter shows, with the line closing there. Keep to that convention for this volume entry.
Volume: 7383.790 m³
